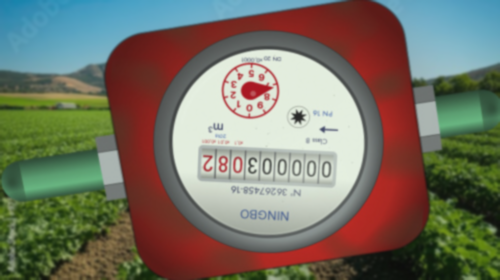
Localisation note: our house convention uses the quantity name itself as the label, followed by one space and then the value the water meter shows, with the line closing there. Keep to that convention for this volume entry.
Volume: 3.0827 m³
